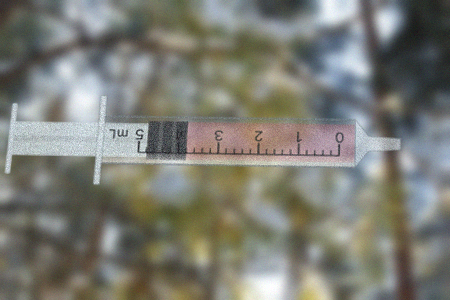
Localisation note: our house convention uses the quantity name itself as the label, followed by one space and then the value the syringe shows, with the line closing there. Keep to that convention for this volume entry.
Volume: 3.8 mL
